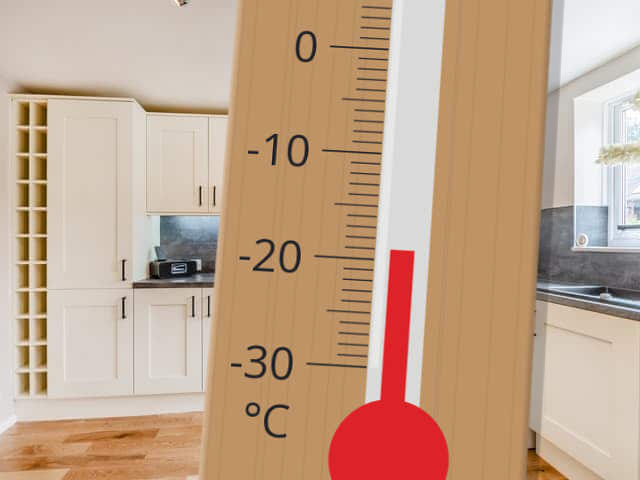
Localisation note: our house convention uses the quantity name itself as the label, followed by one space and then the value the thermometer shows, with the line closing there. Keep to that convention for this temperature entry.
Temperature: -19 °C
